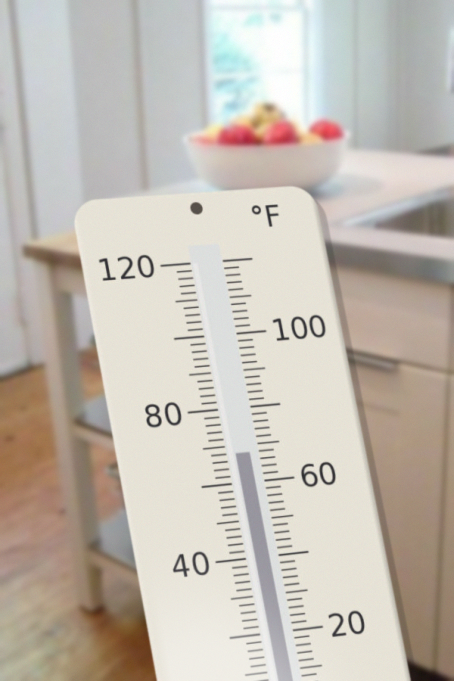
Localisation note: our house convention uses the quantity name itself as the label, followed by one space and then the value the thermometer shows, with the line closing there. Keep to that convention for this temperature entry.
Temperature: 68 °F
